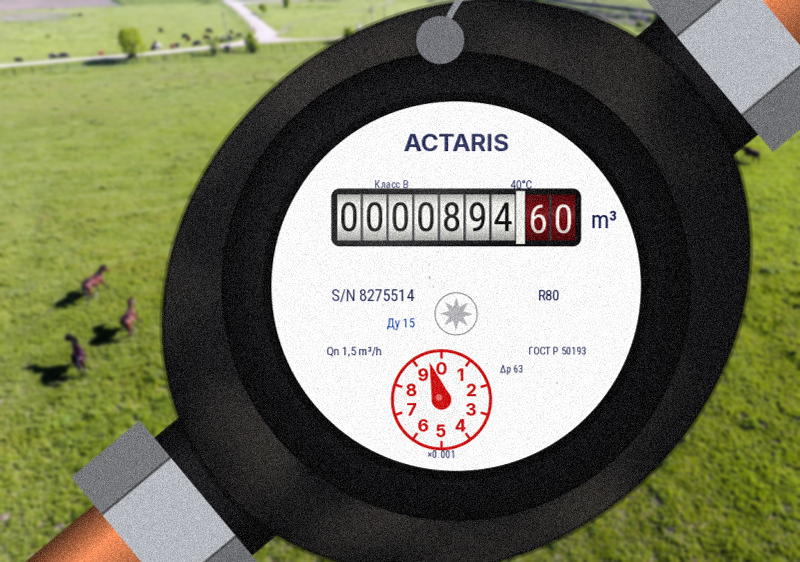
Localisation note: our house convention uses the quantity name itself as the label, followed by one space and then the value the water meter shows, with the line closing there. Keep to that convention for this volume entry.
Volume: 894.599 m³
